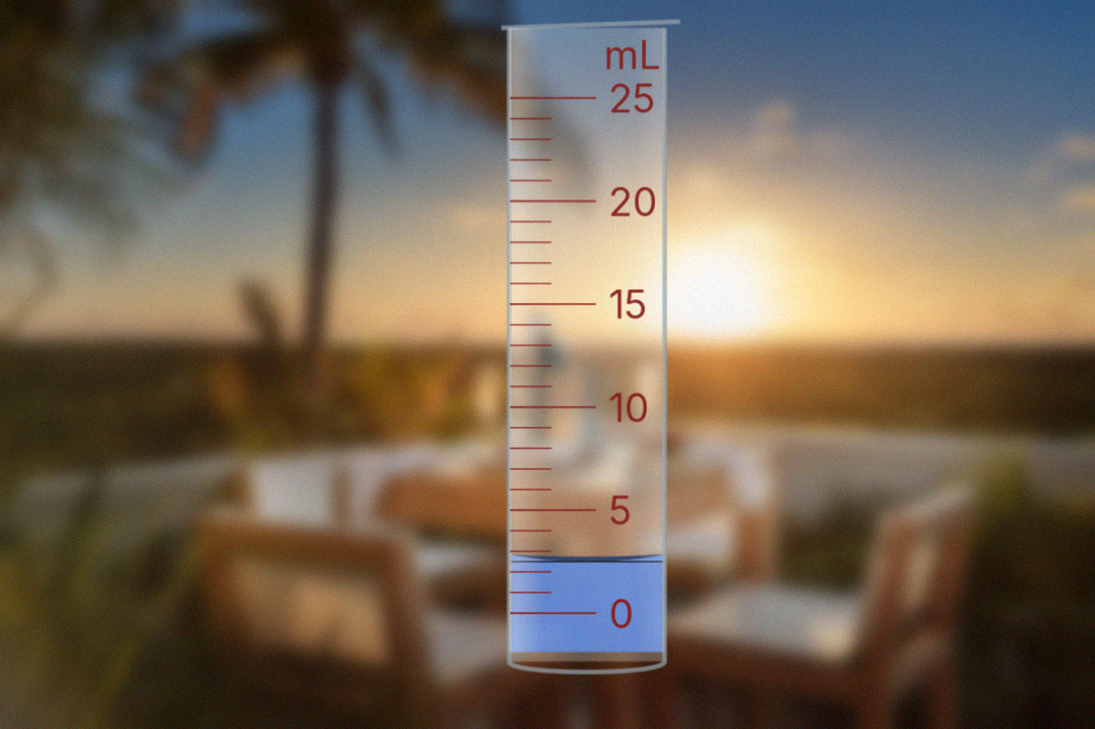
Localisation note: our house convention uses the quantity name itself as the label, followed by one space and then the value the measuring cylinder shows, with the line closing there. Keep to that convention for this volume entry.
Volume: 2.5 mL
